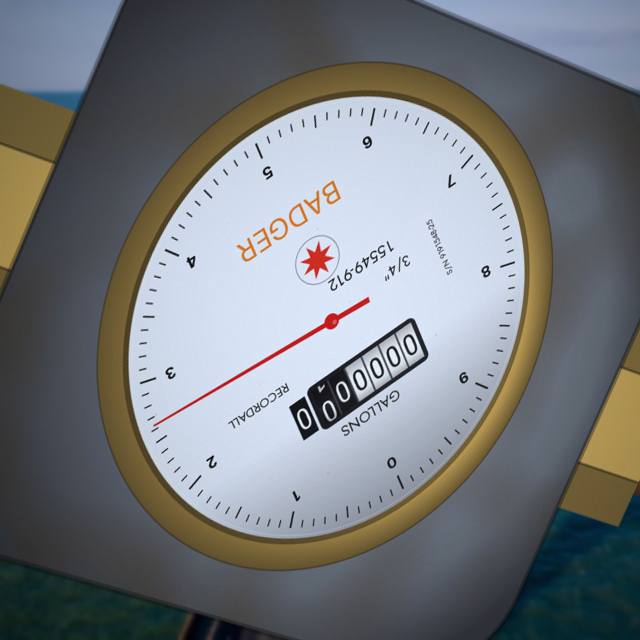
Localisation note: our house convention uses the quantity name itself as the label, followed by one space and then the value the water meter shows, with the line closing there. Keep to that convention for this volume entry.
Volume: 2.6 gal
